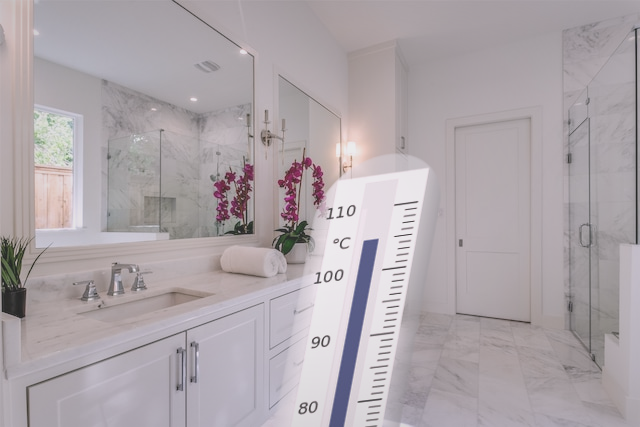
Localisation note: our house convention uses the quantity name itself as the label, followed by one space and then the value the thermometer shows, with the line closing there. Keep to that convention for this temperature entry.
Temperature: 105 °C
